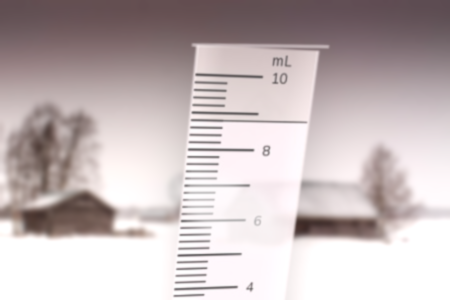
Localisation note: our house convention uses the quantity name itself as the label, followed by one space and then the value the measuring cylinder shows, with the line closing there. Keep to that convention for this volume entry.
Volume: 8.8 mL
